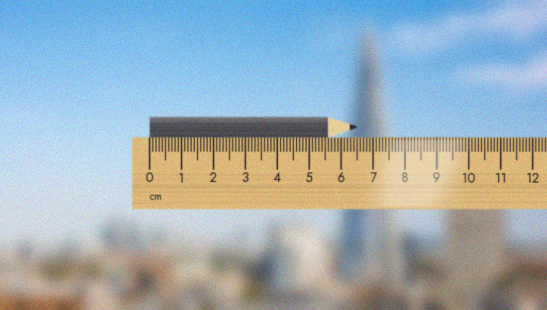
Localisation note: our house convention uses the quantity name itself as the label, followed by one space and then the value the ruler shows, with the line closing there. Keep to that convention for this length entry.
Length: 6.5 cm
